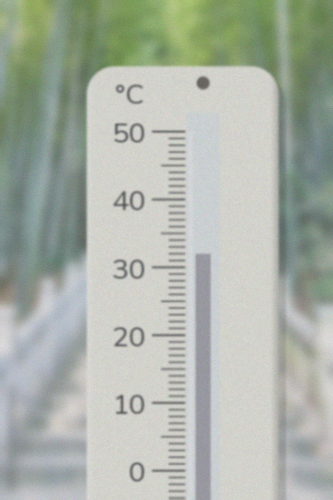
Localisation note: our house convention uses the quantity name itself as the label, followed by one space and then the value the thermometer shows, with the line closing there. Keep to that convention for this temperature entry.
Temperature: 32 °C
